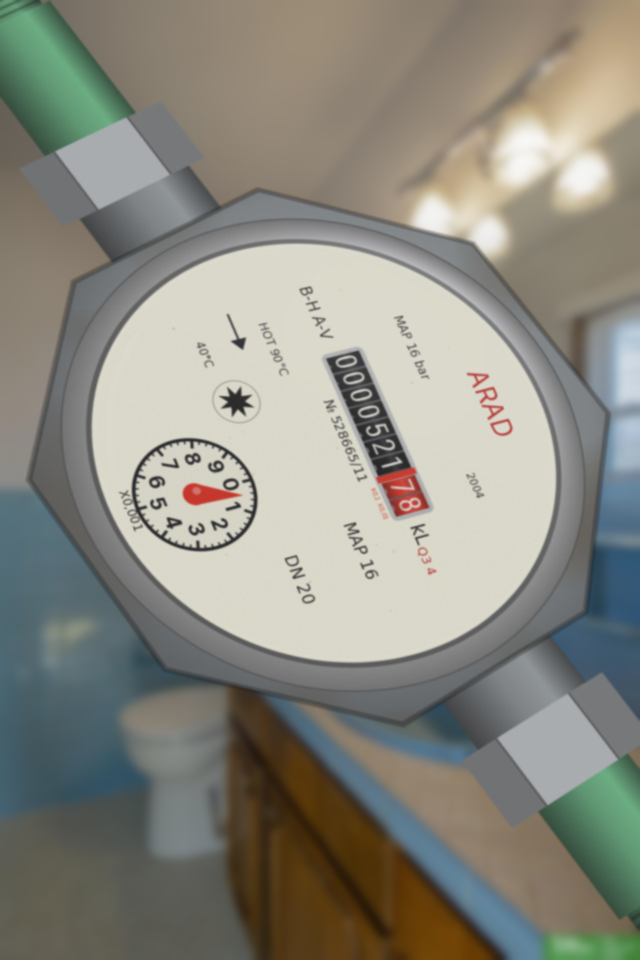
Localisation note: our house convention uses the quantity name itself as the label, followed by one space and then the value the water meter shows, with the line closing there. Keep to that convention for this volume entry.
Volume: 521.780 kL
